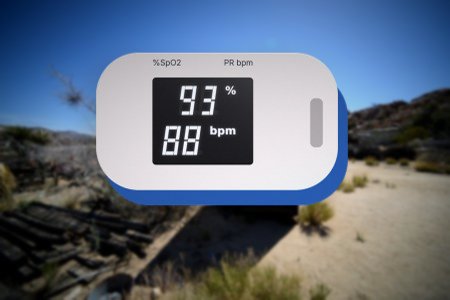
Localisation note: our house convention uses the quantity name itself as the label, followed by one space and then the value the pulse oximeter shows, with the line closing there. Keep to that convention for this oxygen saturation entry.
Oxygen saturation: 93 %
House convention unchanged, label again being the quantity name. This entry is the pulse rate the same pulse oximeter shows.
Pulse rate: 88 bpm
